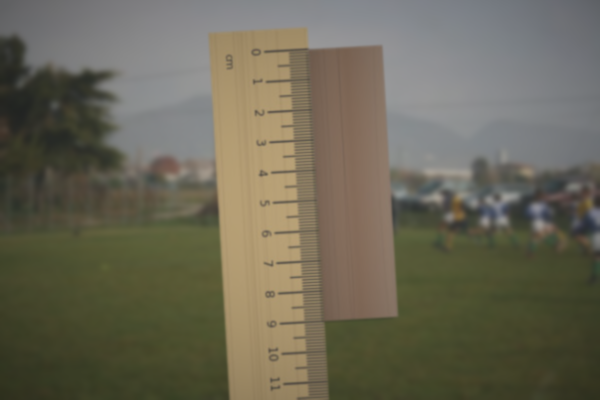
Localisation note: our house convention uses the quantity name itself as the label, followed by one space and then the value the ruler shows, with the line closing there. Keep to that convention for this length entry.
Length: 9 cm
